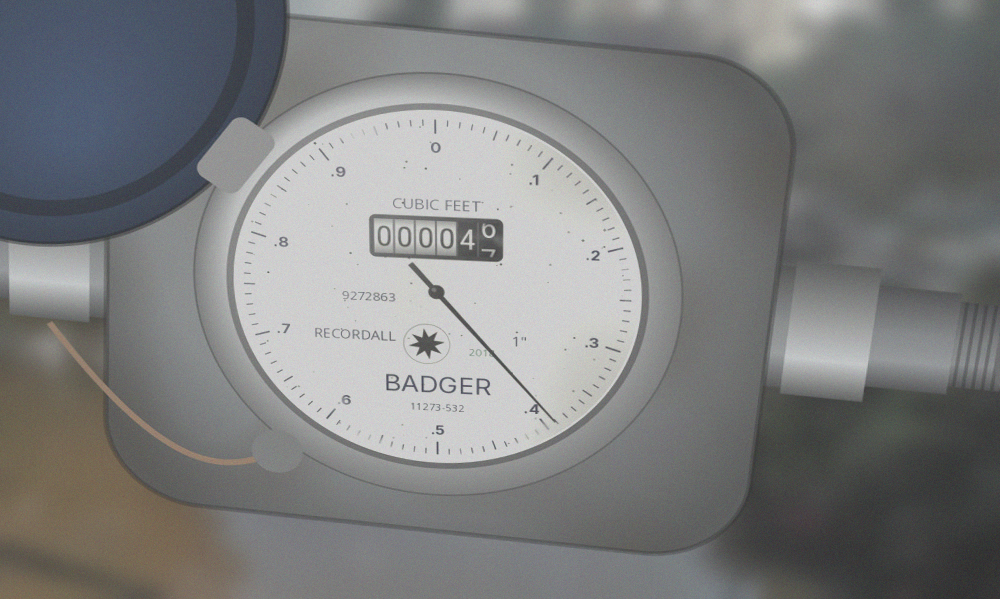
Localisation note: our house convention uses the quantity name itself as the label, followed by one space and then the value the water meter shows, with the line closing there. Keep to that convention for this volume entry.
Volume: 46.39 ft³
